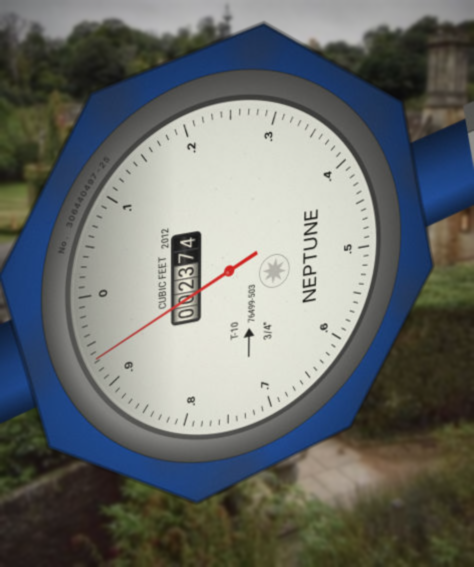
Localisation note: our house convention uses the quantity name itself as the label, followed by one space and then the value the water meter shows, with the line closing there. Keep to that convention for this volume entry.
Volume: 2373.93 ft³
